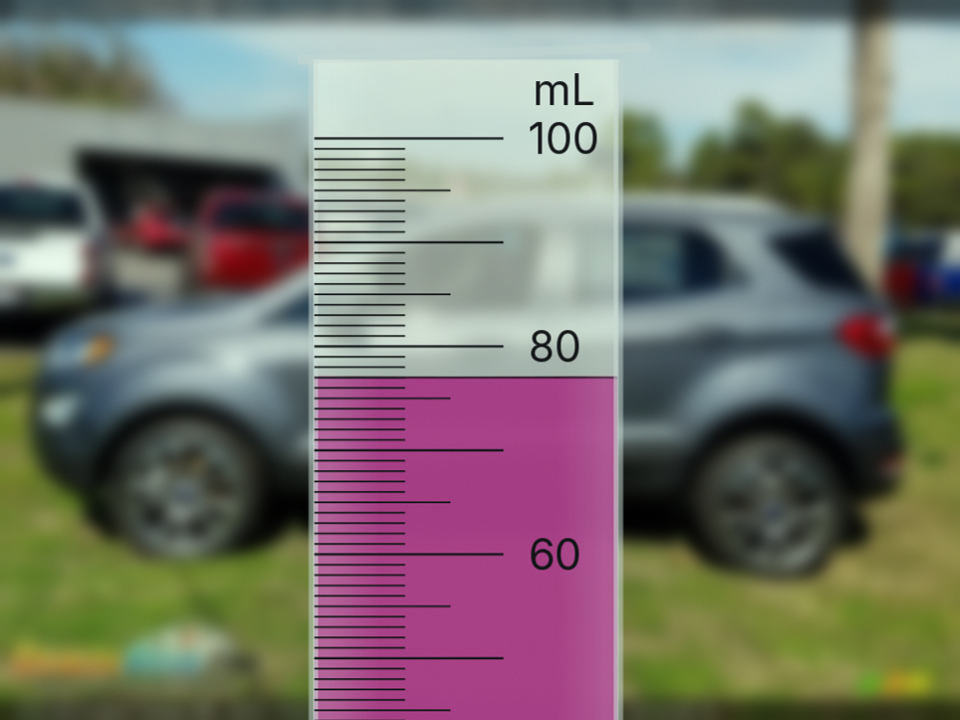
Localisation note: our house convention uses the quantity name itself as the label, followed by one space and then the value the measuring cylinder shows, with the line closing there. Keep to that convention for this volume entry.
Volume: 77 mL
